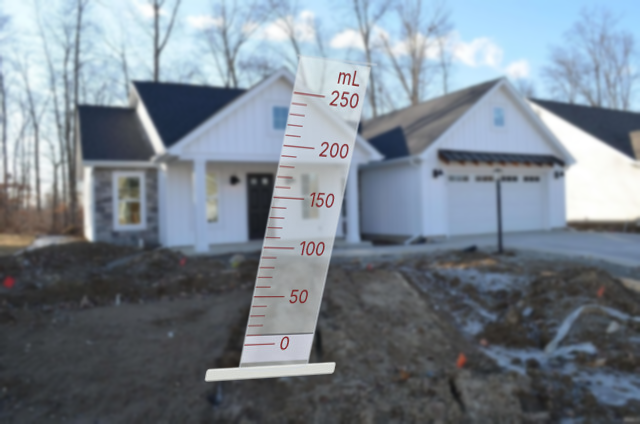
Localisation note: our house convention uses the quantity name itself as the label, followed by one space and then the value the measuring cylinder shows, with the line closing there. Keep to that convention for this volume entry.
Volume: 10 mL
